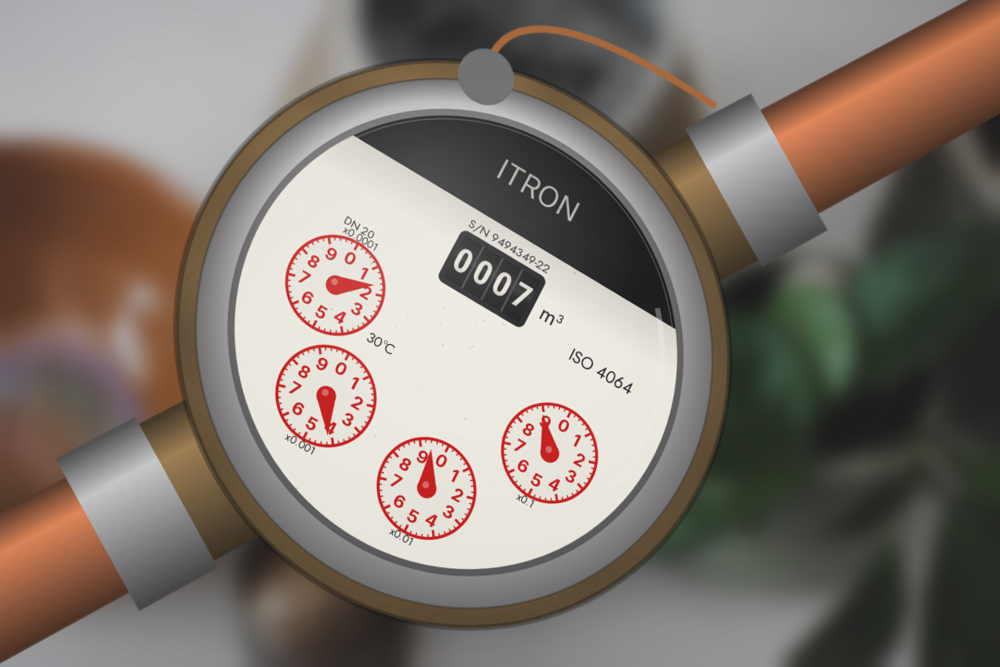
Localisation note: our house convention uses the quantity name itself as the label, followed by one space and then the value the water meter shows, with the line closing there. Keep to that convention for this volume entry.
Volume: 7.8941 m³
